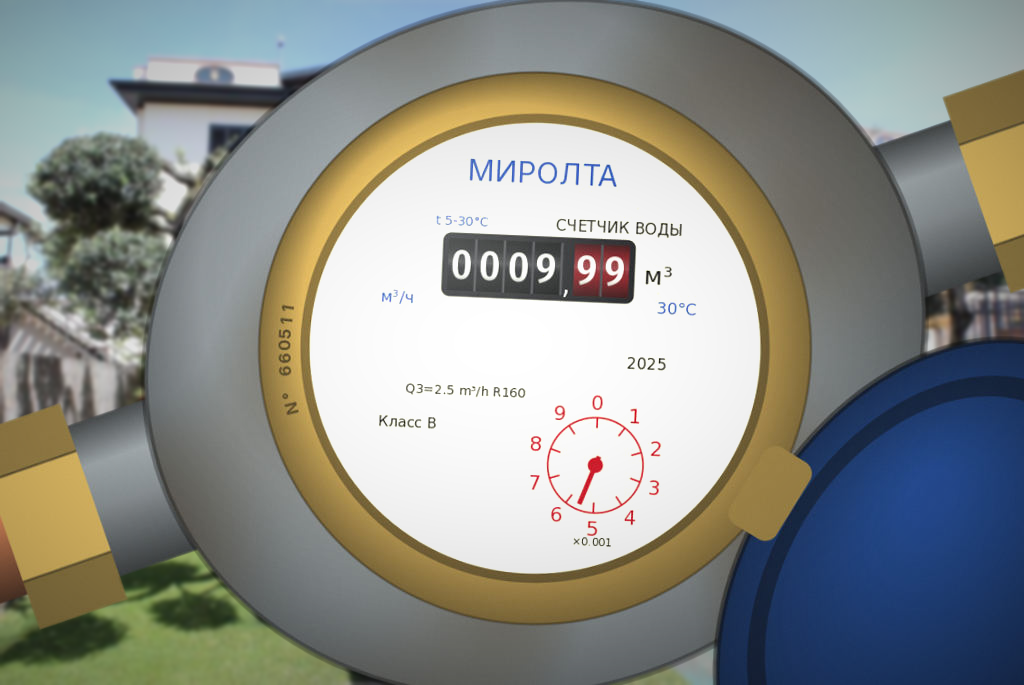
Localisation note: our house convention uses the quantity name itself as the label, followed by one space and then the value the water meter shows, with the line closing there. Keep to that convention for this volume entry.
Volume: 9.995 m³
